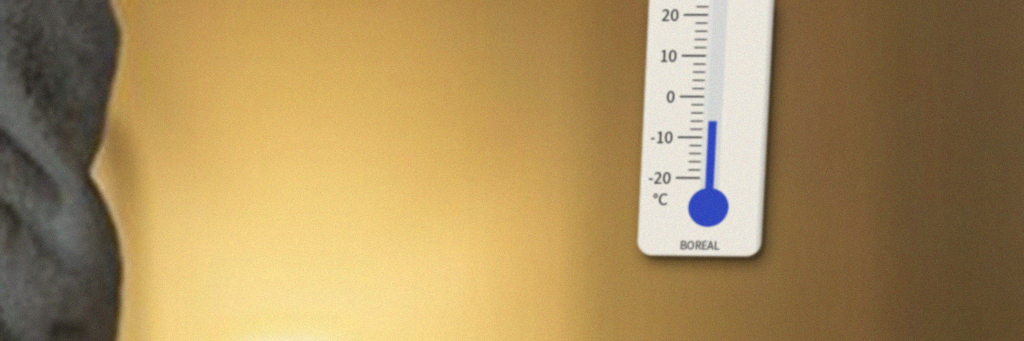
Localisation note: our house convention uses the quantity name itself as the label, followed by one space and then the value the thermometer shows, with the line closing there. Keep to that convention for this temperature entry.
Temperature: -6 °C
